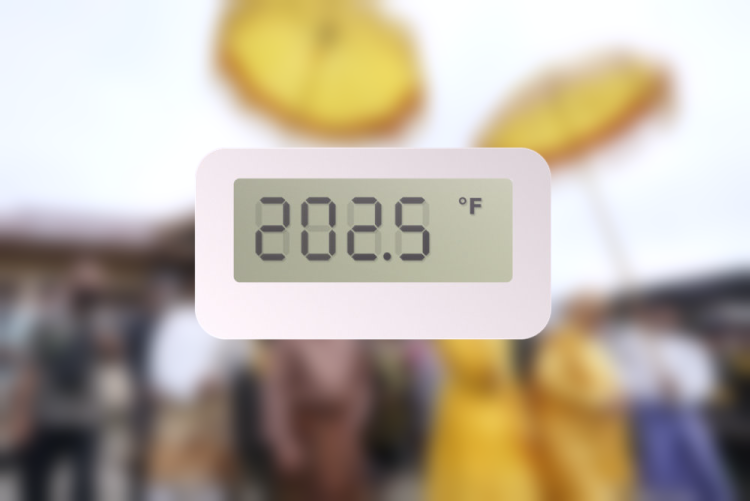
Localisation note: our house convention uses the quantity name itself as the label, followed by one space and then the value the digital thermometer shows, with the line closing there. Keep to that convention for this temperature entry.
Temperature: 202.5 °F
